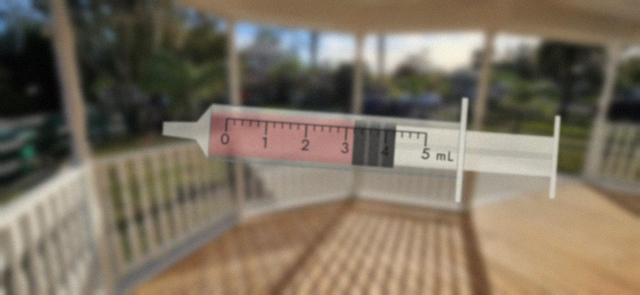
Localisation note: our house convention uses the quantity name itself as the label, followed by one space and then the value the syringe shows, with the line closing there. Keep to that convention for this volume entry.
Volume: 3.2 mL
